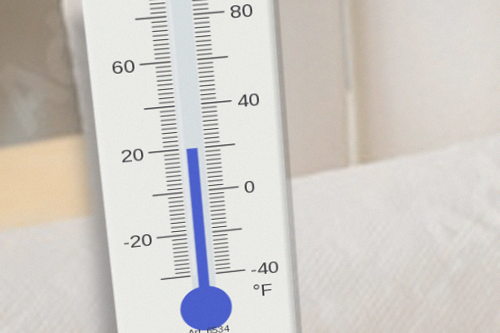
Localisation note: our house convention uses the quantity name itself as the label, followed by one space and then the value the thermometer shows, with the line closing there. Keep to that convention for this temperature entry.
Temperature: 20 °F
